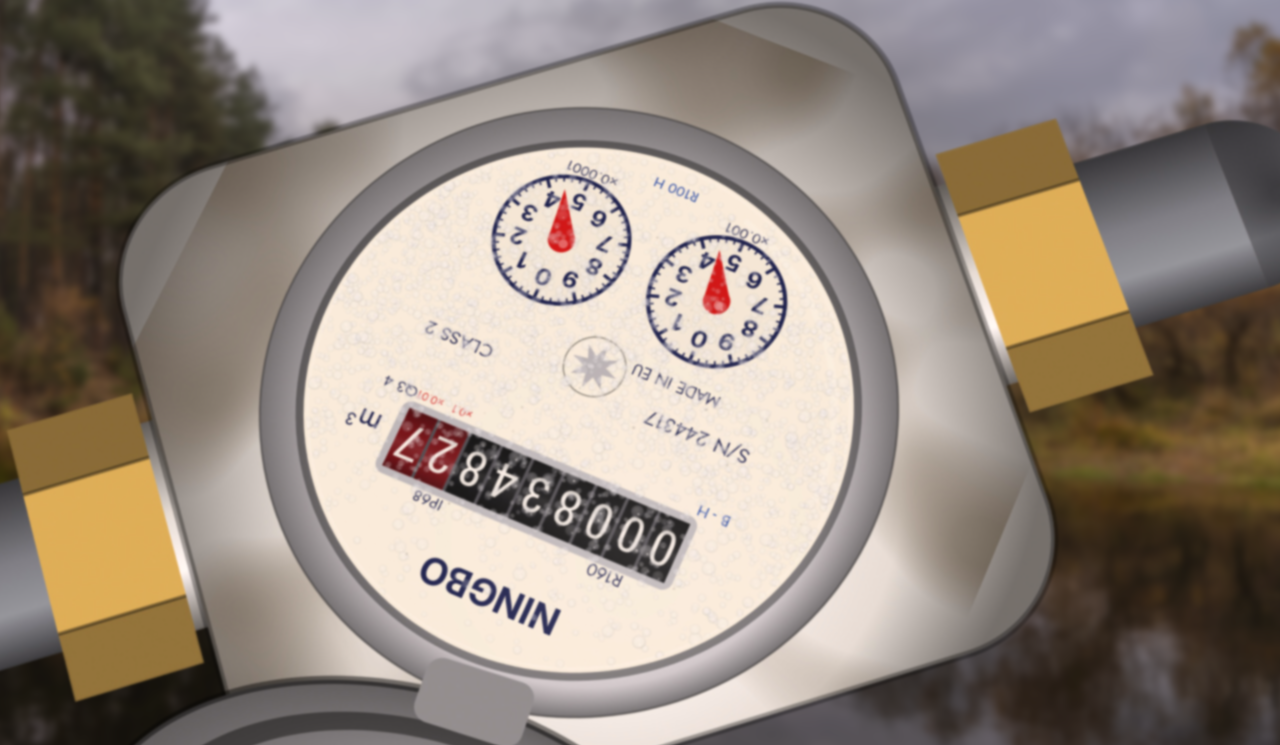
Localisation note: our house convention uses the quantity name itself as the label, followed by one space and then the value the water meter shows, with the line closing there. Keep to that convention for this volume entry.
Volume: 8348.2744 m³
